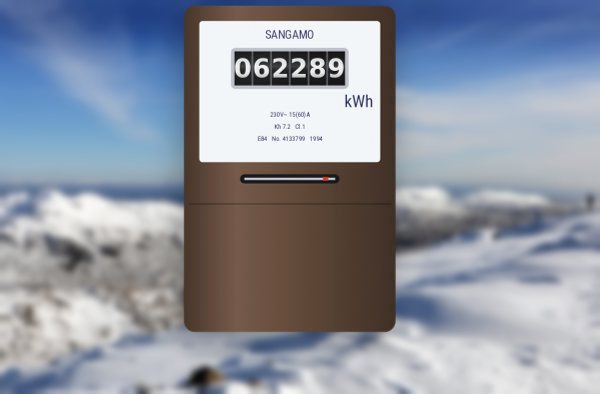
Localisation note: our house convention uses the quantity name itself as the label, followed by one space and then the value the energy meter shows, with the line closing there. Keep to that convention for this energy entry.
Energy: 62289 kWh
